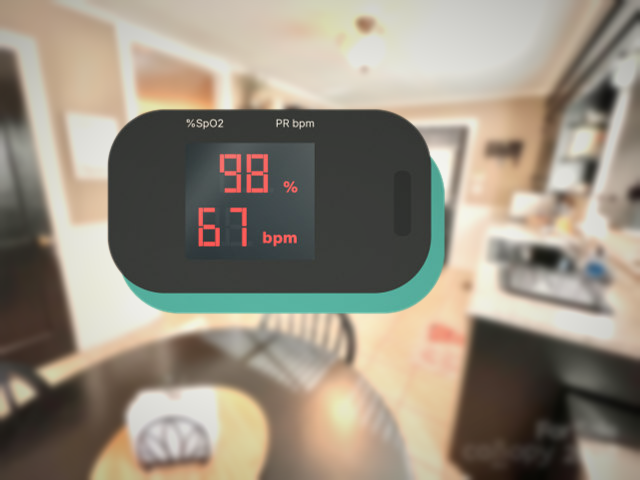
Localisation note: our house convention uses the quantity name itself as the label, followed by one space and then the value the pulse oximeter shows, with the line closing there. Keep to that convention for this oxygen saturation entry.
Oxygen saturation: 98 %
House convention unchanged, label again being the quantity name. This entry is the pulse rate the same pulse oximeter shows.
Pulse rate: 67 bpm
